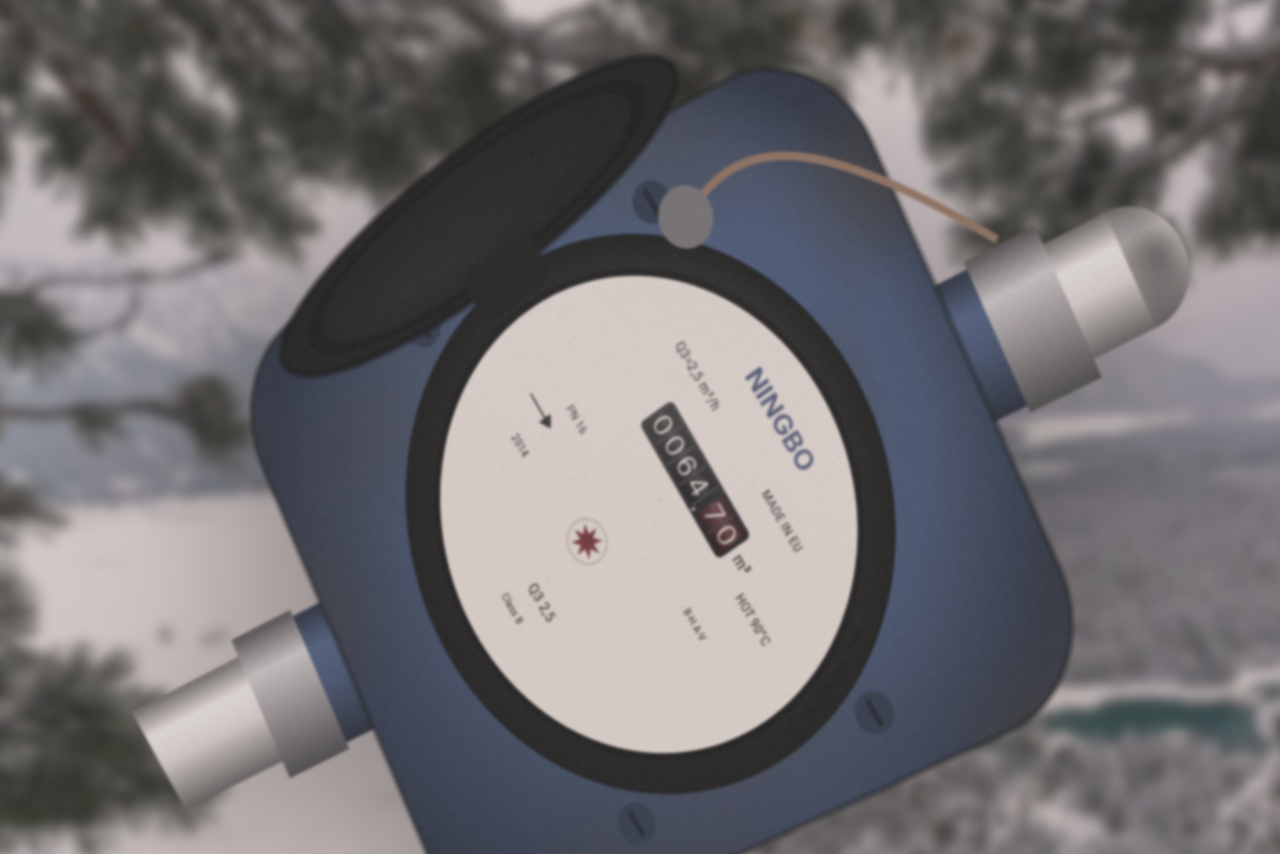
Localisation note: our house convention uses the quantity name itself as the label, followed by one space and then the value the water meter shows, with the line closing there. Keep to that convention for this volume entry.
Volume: 64.70 m³
